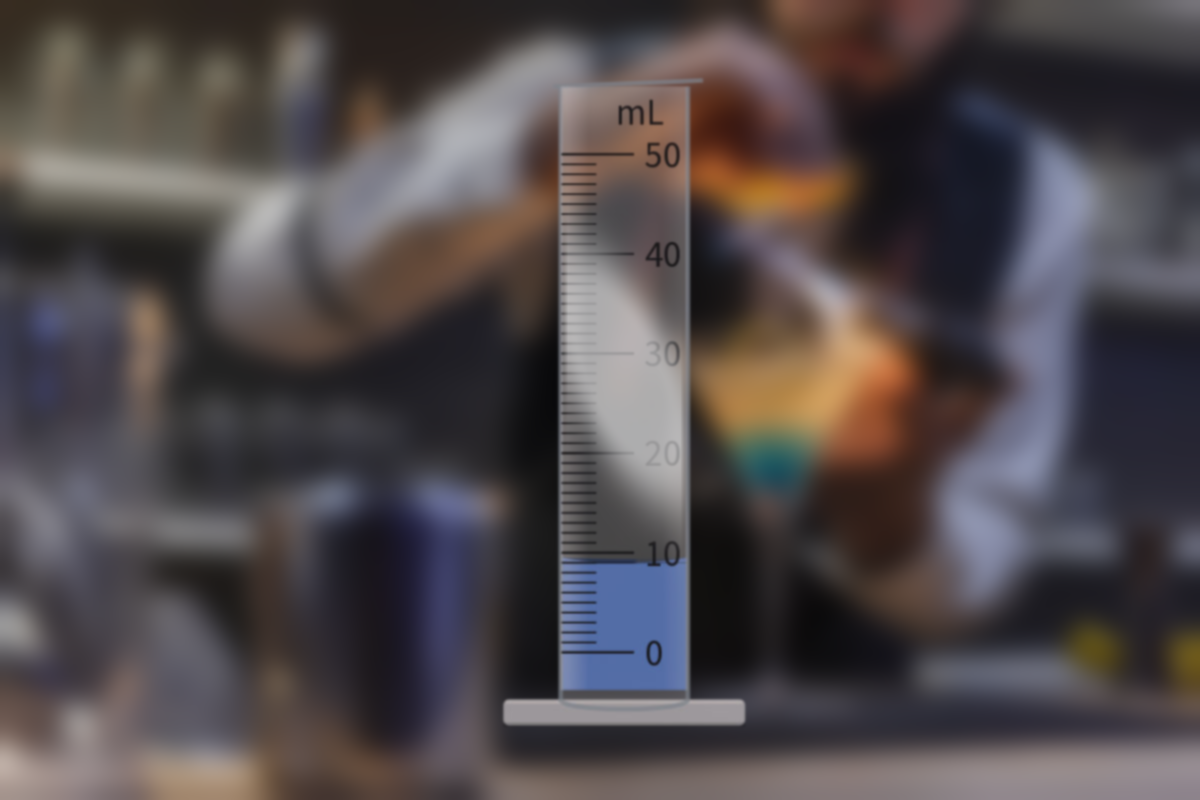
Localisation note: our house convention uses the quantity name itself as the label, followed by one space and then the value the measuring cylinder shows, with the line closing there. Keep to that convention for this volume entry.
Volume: 9 mL
